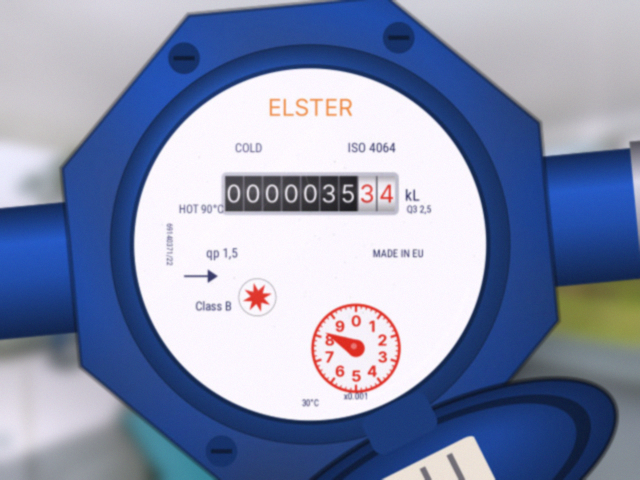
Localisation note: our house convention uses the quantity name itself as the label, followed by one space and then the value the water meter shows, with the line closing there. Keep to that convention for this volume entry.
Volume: 35.348 kL
